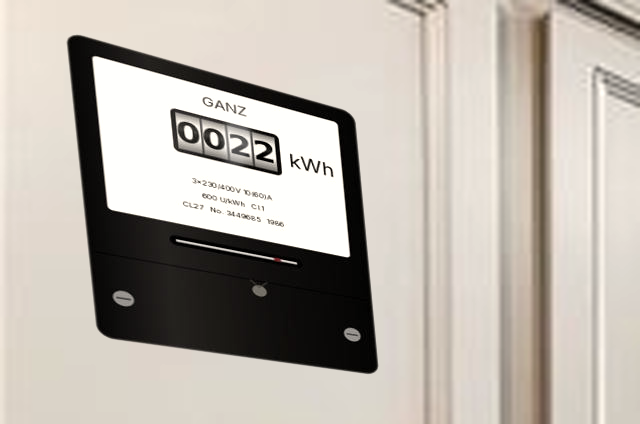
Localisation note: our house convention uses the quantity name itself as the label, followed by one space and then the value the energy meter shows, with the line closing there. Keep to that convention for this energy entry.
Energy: 22 kWh
